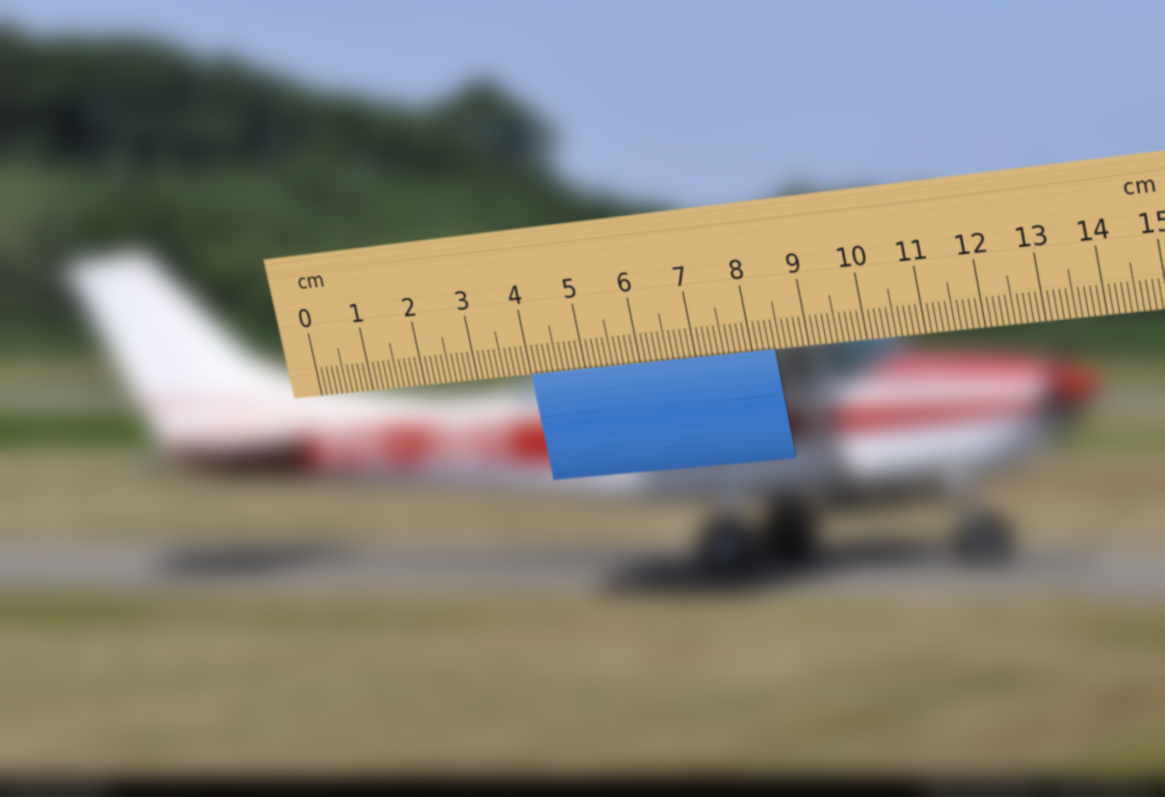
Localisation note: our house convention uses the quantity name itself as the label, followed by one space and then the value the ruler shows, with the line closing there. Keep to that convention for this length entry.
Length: 4.4 cm
